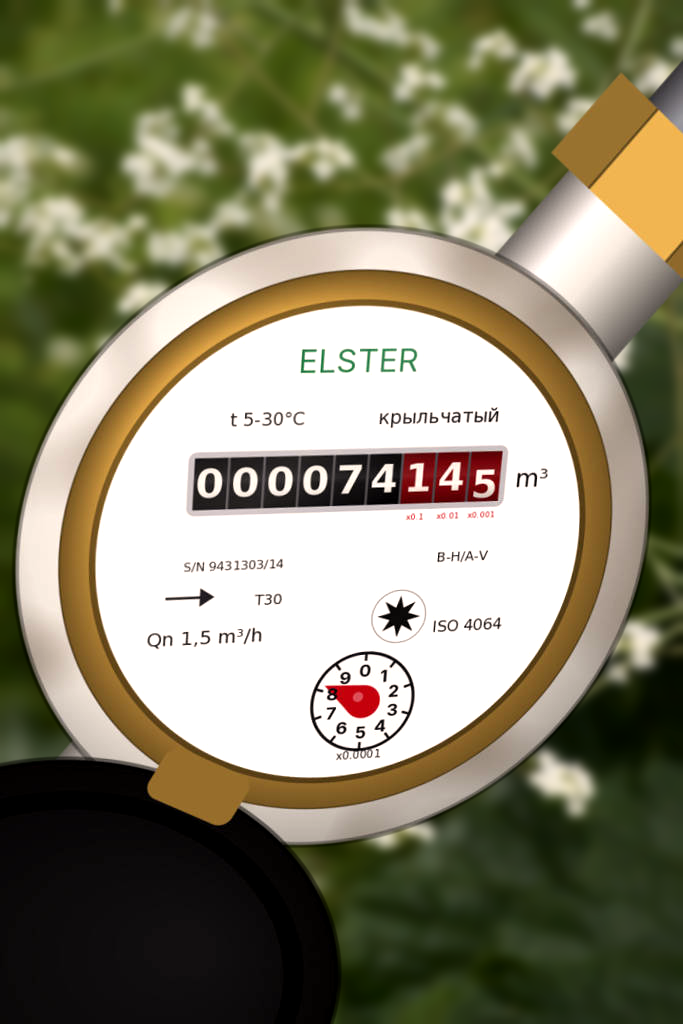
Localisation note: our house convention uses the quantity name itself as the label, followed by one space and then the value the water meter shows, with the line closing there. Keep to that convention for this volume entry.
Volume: 74.1448 m³
